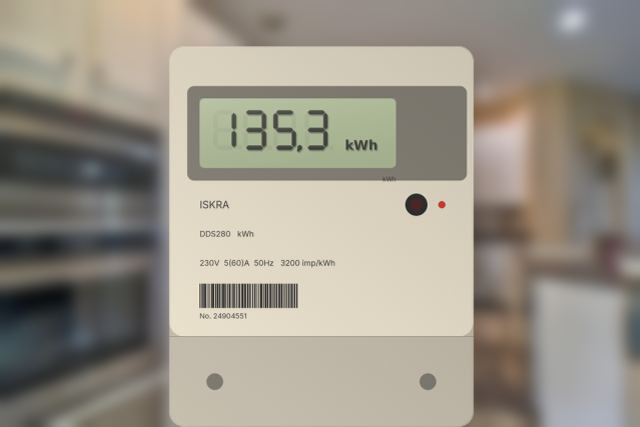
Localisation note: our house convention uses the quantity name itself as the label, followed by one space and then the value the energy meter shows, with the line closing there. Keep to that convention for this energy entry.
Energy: 135.3 kWh
